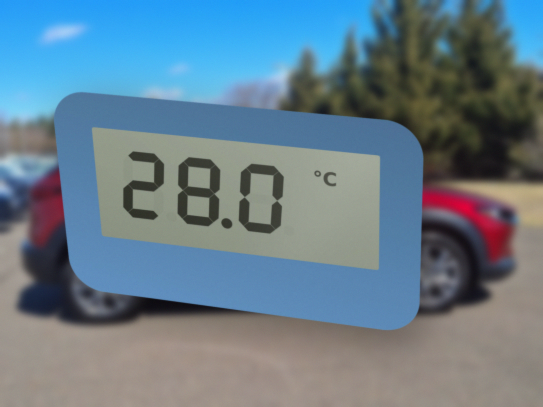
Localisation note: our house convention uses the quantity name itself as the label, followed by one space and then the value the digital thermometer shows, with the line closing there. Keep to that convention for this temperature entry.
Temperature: 28.0 °C
